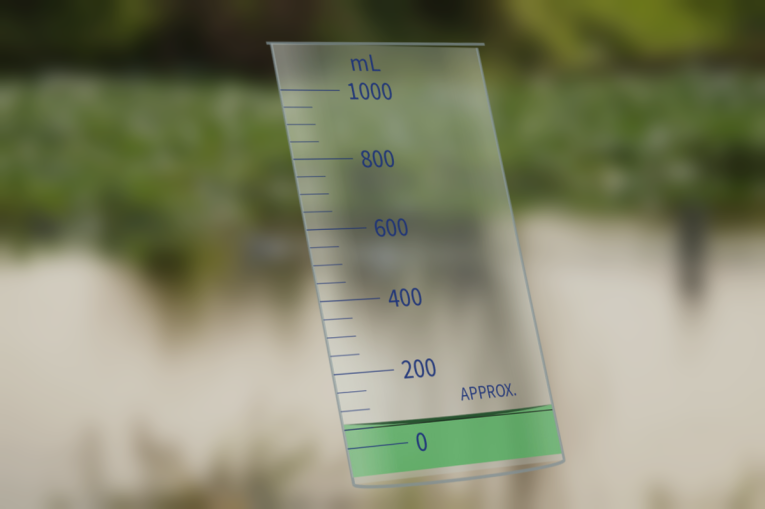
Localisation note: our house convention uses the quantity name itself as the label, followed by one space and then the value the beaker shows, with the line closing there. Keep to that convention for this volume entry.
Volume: 50 mL
